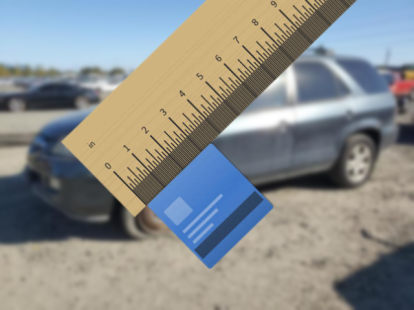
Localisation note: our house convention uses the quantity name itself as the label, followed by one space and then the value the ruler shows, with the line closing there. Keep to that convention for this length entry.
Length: 3.5 in
